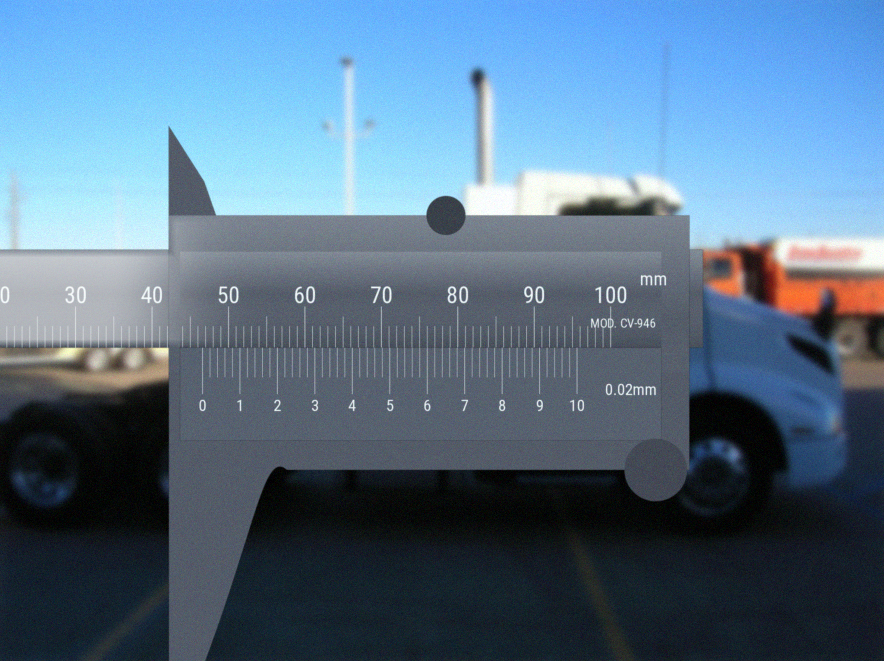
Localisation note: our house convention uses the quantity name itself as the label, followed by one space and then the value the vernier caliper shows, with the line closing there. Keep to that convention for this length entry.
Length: 46.6 mm
